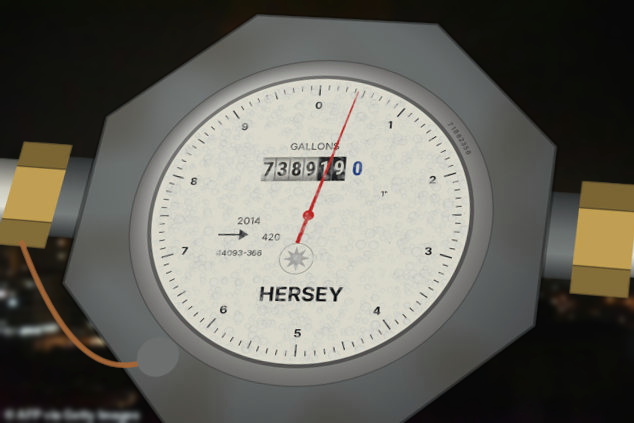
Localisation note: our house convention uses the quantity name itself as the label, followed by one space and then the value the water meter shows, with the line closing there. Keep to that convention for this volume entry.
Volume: 7389190.4 gal
